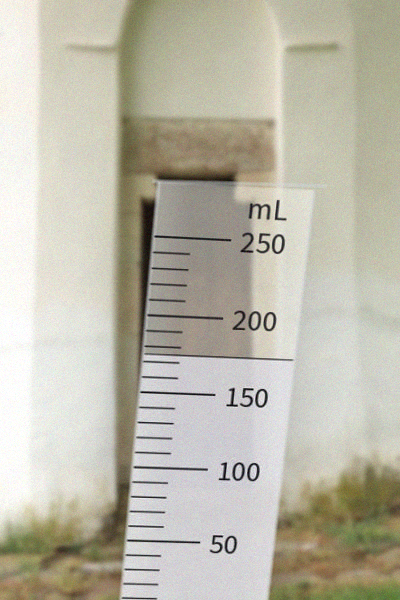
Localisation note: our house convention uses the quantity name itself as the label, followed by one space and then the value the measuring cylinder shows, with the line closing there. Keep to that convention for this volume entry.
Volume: 175 mL
